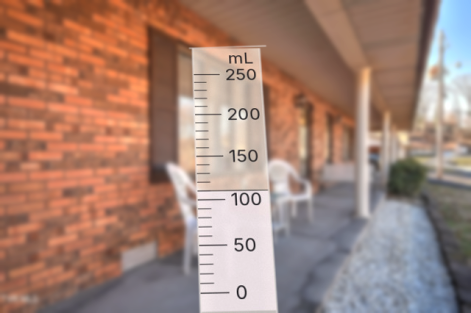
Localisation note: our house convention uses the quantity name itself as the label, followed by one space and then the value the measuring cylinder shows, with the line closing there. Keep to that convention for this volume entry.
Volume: 110 mL
